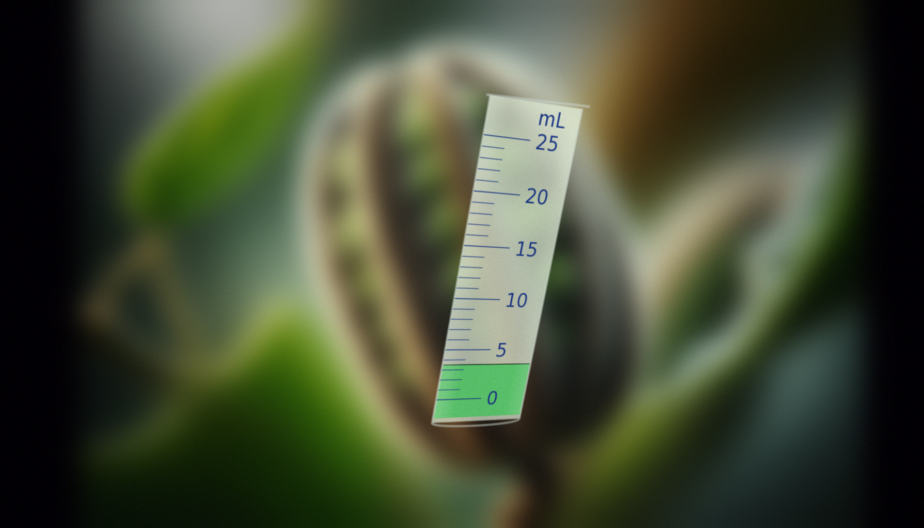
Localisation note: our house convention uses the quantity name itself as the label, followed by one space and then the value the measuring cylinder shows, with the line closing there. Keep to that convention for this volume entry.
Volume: 3.5 mL
